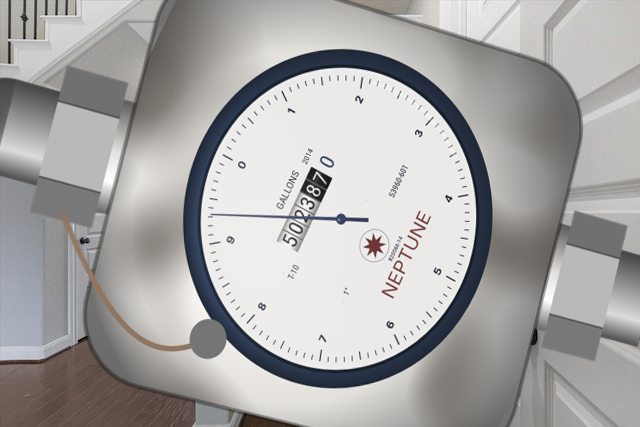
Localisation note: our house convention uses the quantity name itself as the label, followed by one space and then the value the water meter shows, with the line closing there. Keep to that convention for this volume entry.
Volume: 5023869.3 gal
